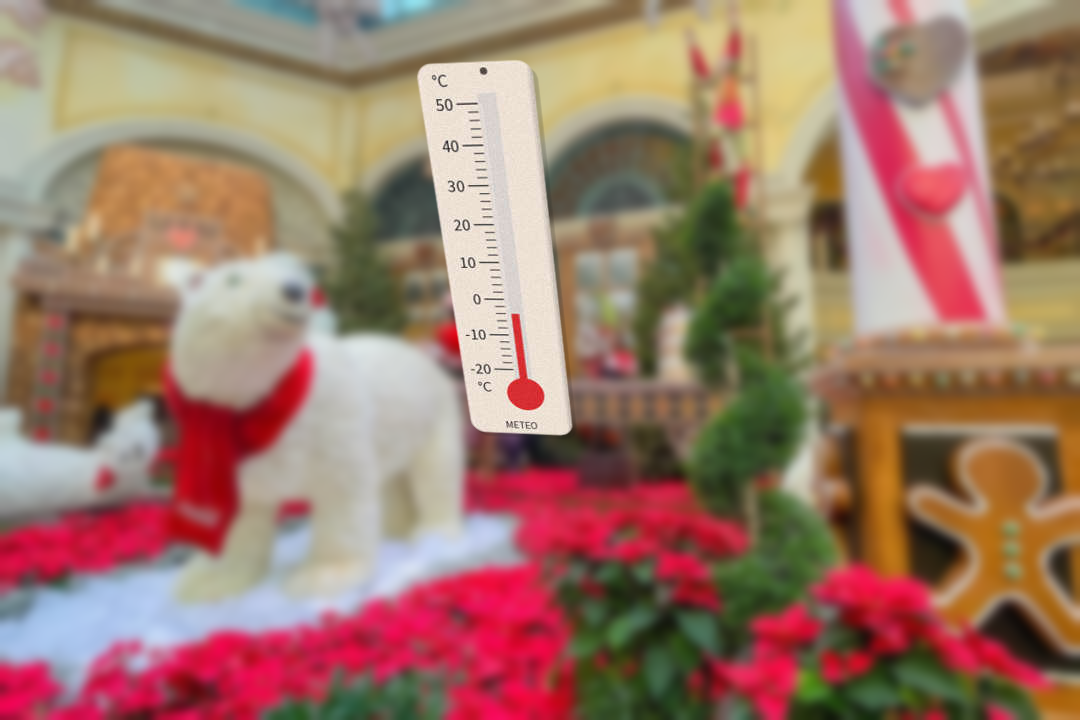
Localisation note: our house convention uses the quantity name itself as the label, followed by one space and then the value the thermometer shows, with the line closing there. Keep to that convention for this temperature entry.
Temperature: -4 °C
